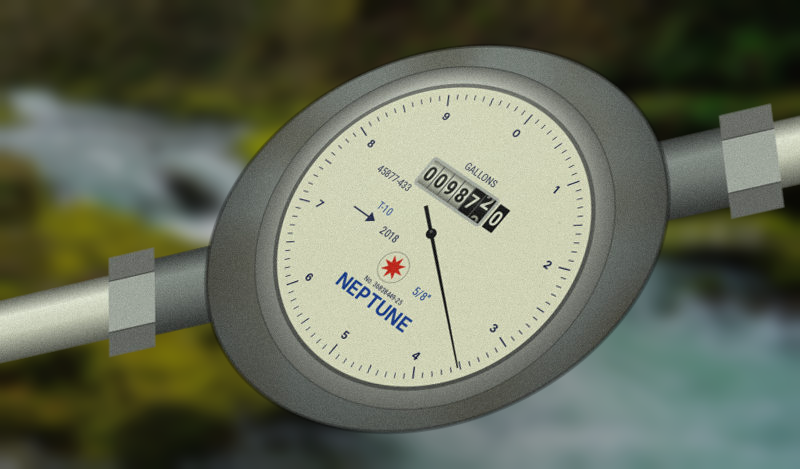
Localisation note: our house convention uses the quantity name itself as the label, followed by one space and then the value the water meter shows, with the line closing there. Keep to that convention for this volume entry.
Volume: 98723.5 gal
